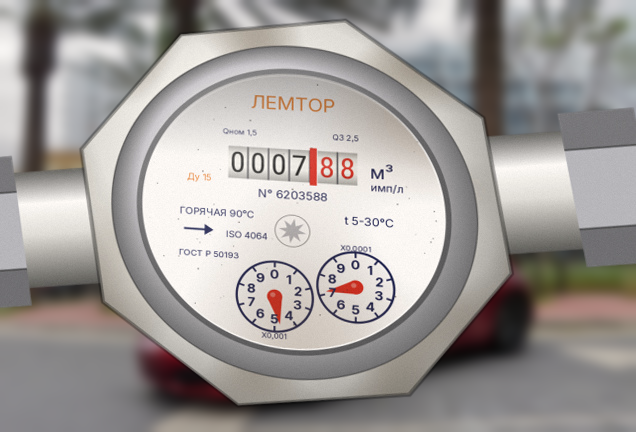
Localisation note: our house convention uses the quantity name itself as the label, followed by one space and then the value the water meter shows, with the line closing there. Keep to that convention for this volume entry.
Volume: 7.8847 m³
